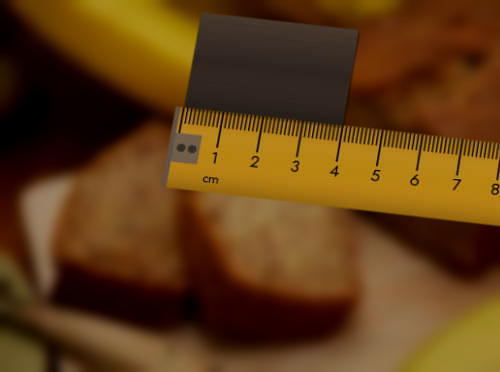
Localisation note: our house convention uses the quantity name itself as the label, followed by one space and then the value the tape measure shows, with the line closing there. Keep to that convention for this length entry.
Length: 4 cm
